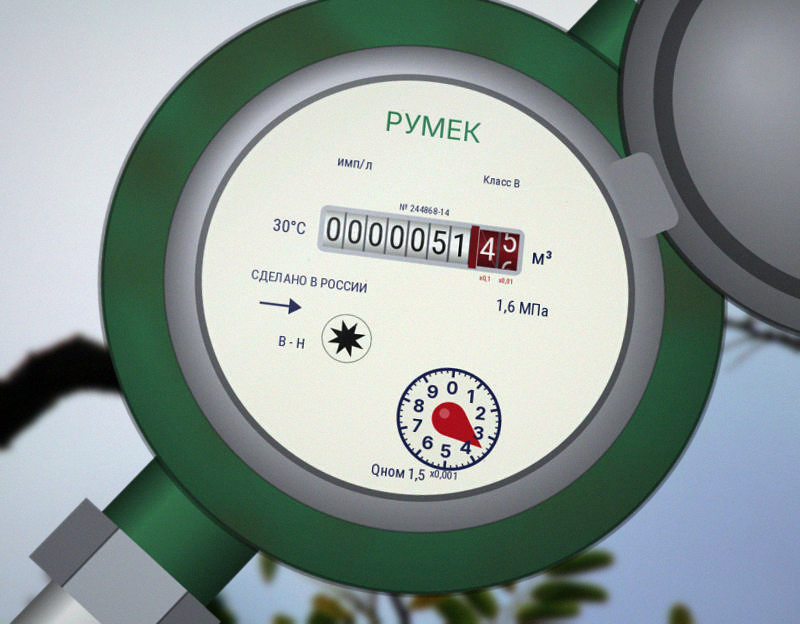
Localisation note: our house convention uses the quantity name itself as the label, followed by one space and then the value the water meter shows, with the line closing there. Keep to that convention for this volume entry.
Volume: 51.453 m³
